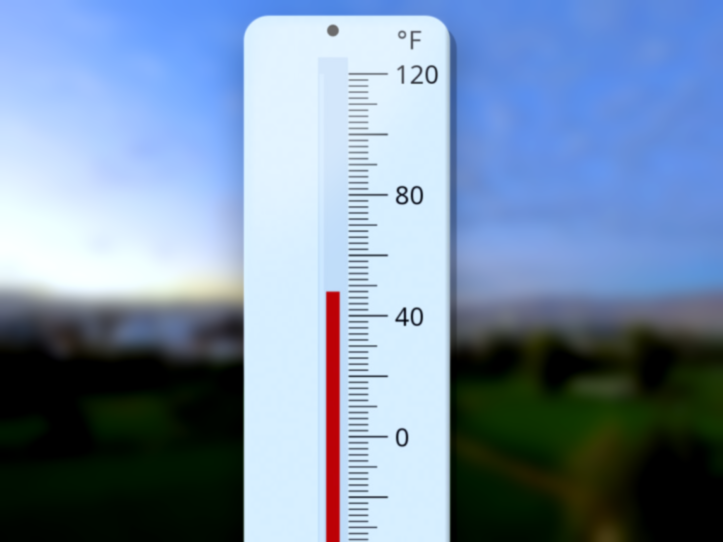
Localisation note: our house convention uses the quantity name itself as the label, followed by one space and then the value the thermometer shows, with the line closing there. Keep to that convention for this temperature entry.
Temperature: 48 °F
